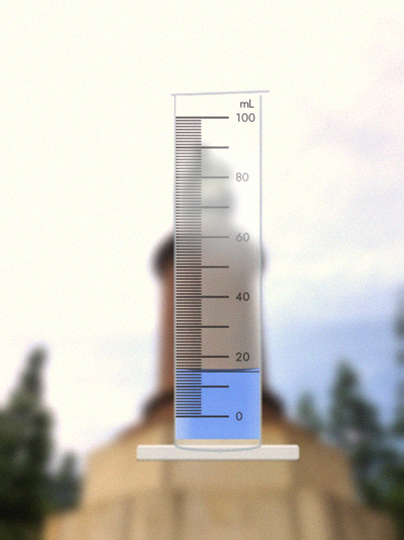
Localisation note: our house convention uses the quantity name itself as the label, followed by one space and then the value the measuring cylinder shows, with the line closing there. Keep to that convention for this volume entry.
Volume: 15 mL
